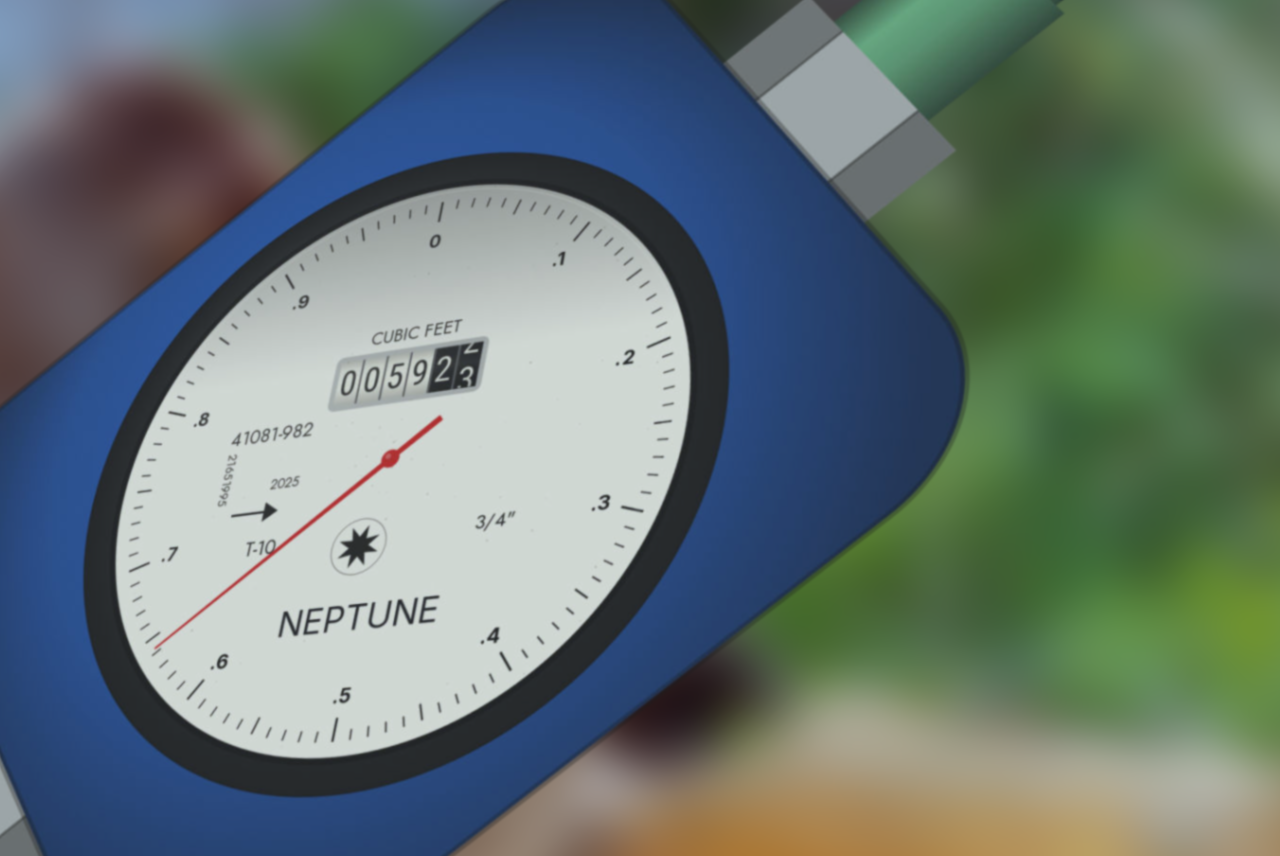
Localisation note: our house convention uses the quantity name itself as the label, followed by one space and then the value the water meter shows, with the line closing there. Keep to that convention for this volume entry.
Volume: 5922.64 ft³
